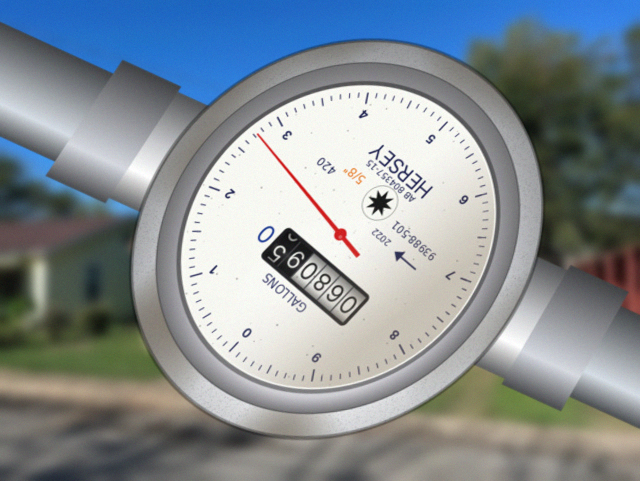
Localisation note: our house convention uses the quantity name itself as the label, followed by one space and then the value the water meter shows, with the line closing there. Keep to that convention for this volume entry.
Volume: 680952.7 gal
